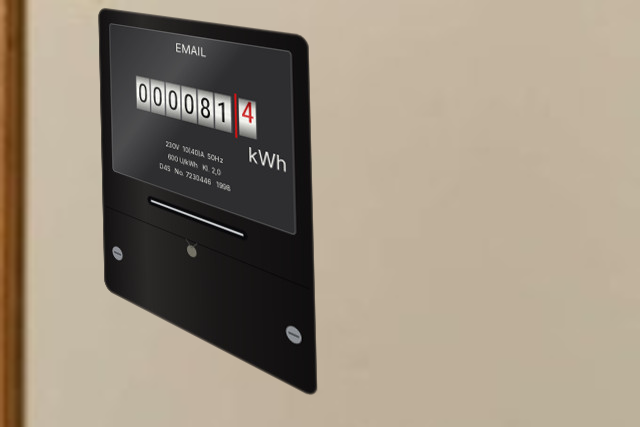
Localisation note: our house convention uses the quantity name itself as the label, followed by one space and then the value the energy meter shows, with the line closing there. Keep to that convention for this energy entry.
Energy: 81.4 kWh
